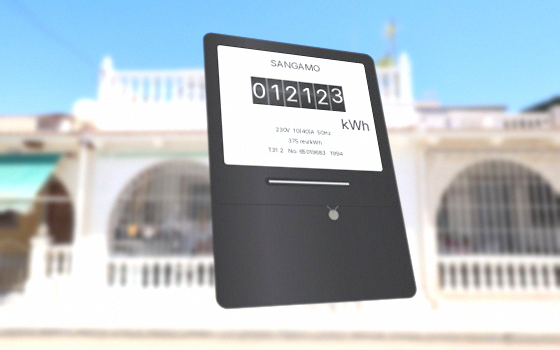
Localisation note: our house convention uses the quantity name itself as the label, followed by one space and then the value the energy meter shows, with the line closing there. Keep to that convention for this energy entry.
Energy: 12123 kWh
